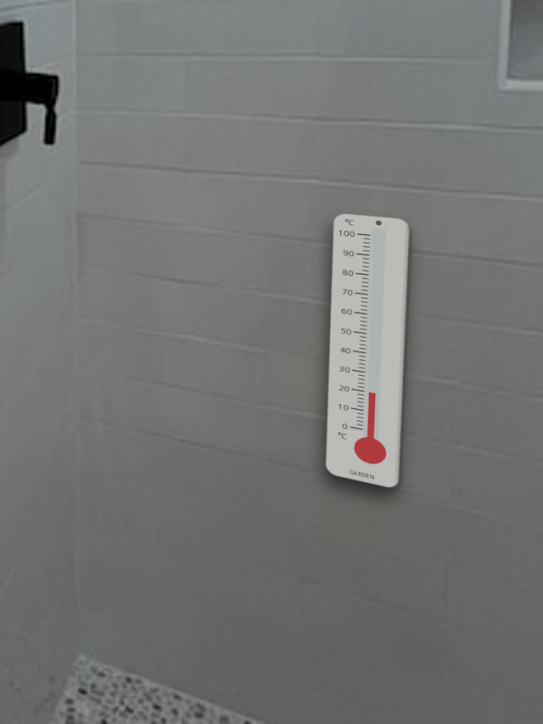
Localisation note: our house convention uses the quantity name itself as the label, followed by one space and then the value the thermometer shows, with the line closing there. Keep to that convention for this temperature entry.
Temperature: 20 °C
